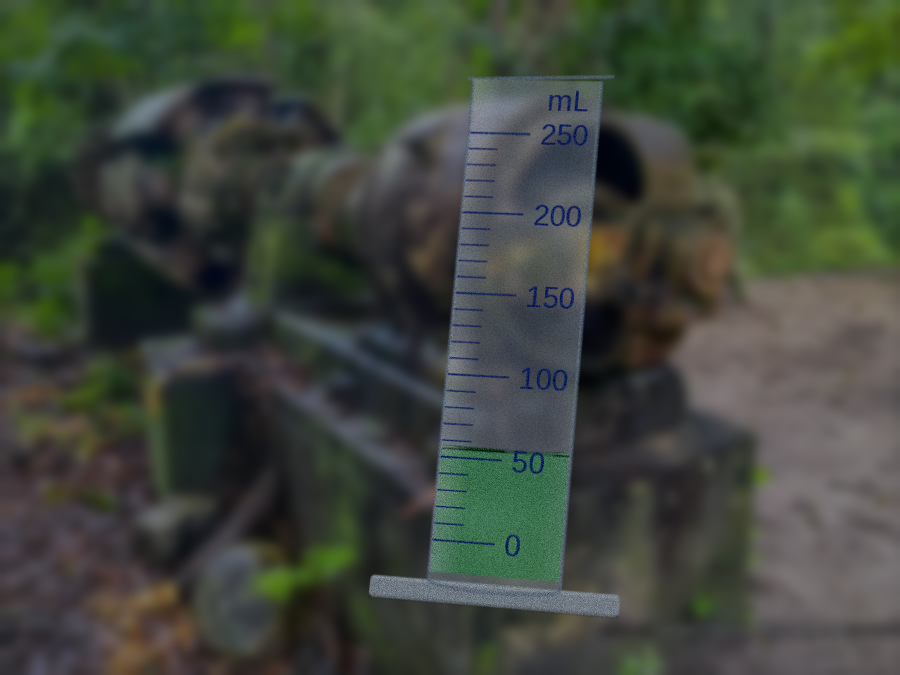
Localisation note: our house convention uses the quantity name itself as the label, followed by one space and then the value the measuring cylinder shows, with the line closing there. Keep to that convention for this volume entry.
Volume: 55 mL
